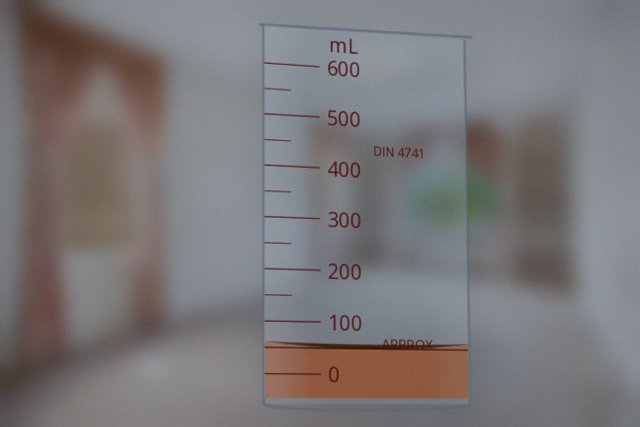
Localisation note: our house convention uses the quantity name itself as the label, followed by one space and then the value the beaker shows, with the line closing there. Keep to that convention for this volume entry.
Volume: 50 mL
